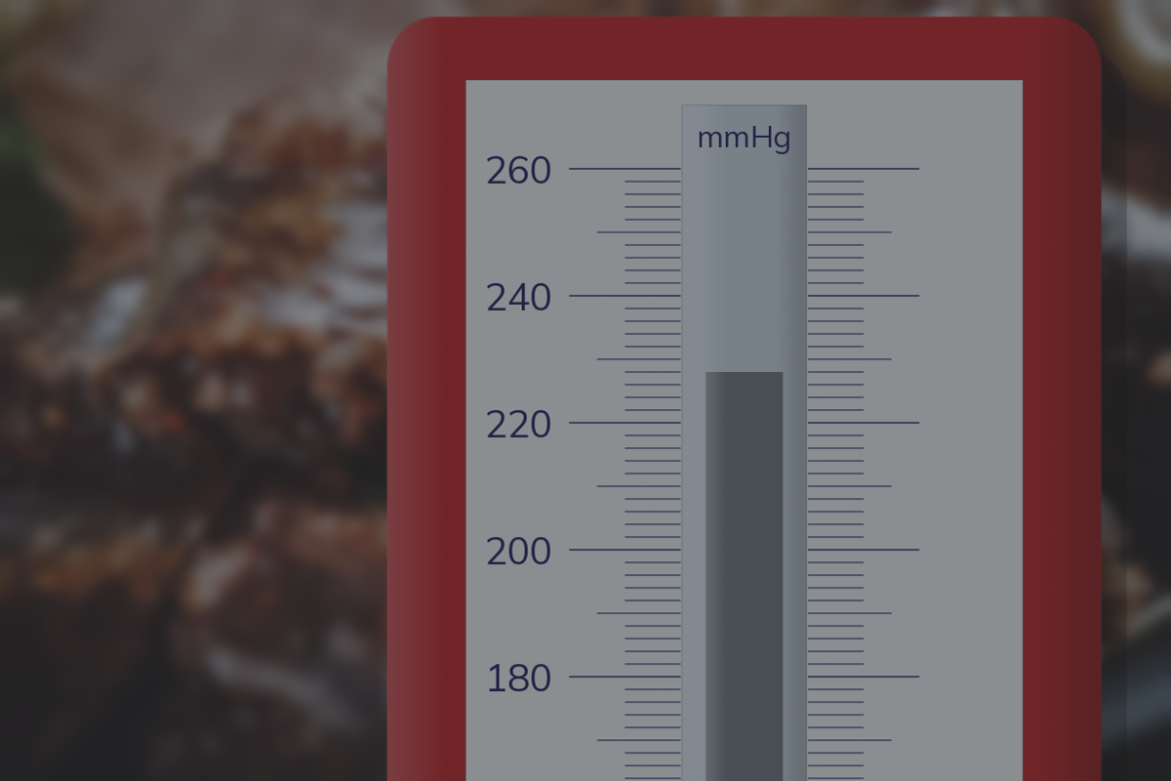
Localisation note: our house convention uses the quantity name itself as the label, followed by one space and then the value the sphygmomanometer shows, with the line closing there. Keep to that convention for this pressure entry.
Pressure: 228 mmHg
